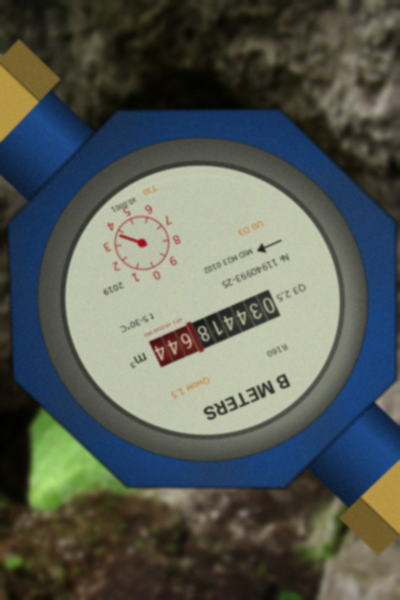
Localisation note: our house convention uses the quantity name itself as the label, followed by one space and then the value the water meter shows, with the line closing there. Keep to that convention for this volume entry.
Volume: 34418.6443 m³
